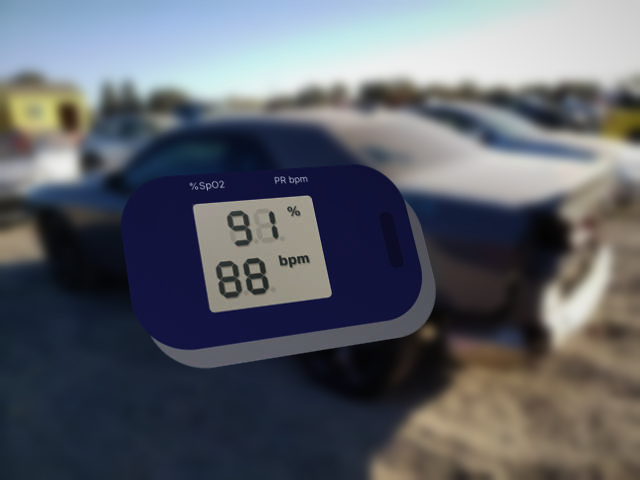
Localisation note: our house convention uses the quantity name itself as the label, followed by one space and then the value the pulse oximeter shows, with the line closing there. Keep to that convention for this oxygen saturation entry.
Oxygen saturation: 91 %
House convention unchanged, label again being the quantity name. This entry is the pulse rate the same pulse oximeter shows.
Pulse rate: 88 bpm
